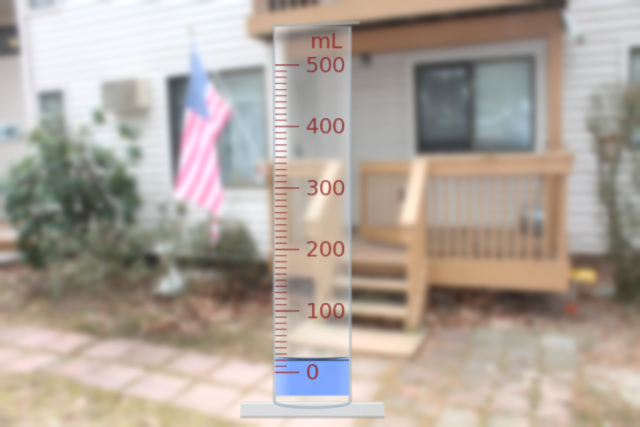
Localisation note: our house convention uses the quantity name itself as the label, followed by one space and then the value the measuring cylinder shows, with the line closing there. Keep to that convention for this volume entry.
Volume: 20 mL
